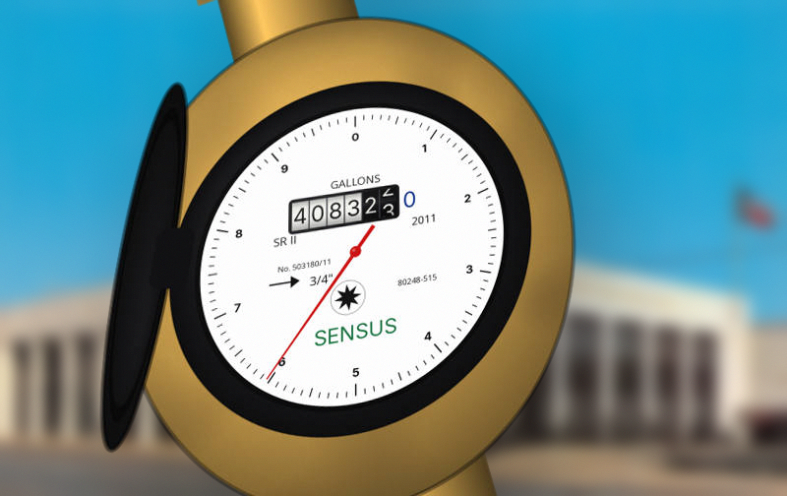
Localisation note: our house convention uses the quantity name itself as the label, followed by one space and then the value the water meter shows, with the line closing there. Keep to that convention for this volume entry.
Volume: 4083226.0 gal
